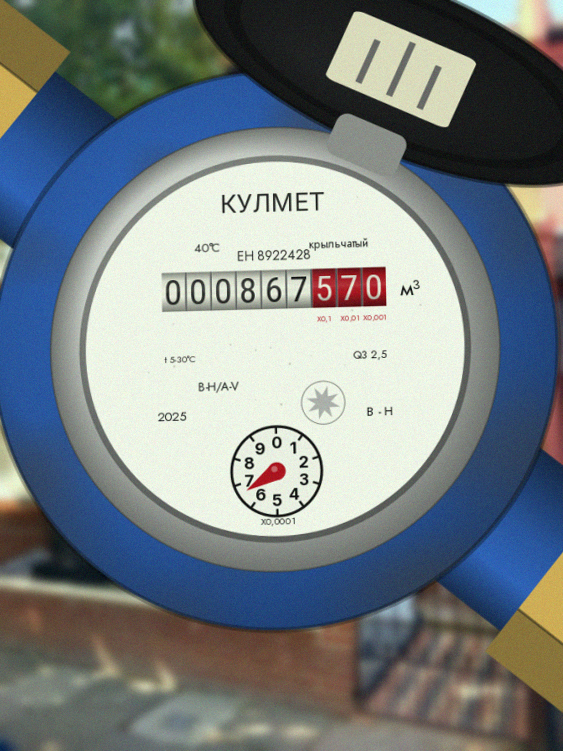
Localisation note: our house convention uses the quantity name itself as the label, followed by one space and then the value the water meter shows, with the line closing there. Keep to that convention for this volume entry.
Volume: 867.5706 m³
